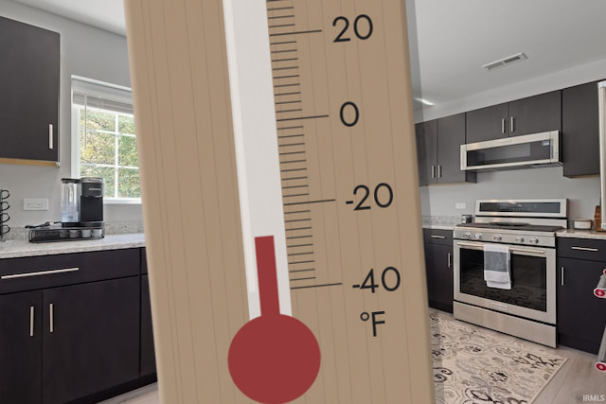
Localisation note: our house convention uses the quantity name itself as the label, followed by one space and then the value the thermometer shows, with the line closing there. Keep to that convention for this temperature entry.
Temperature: -27 °F
